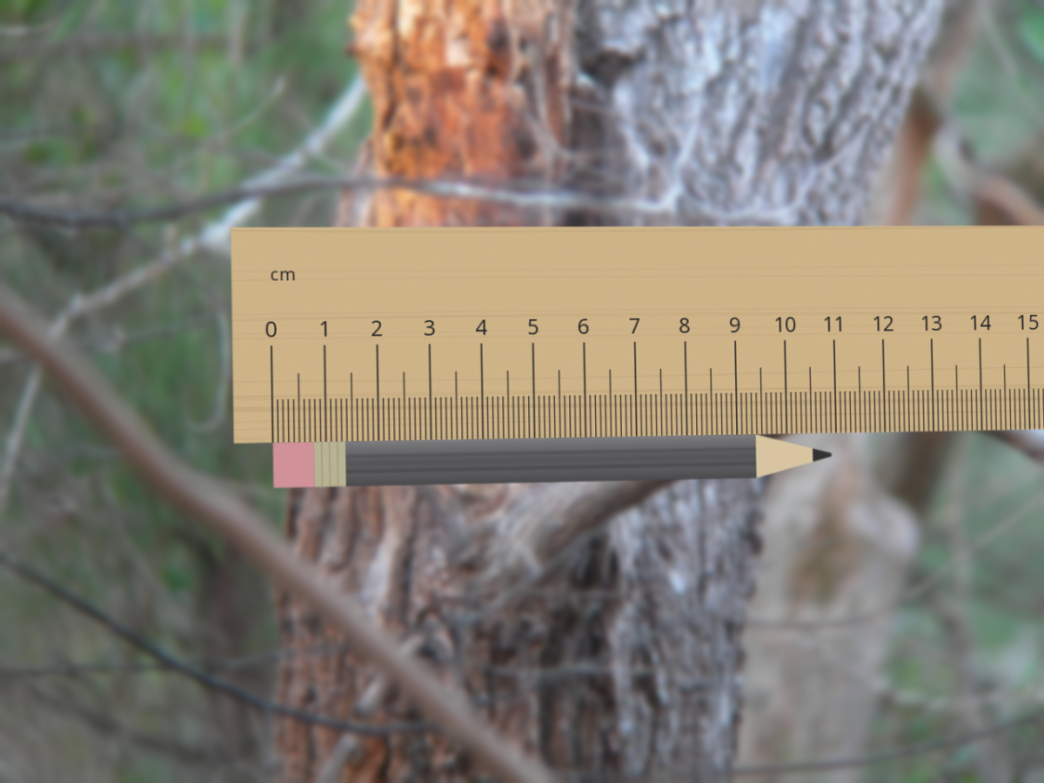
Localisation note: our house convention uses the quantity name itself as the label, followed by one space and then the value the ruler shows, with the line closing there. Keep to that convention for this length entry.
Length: 10.9 cm
